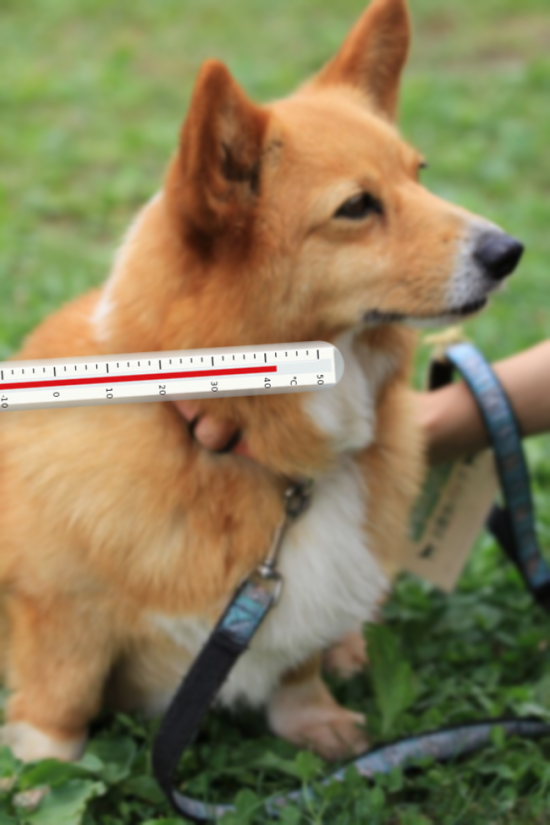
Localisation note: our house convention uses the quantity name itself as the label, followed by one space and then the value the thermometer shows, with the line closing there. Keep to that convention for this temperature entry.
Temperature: 42 °C
